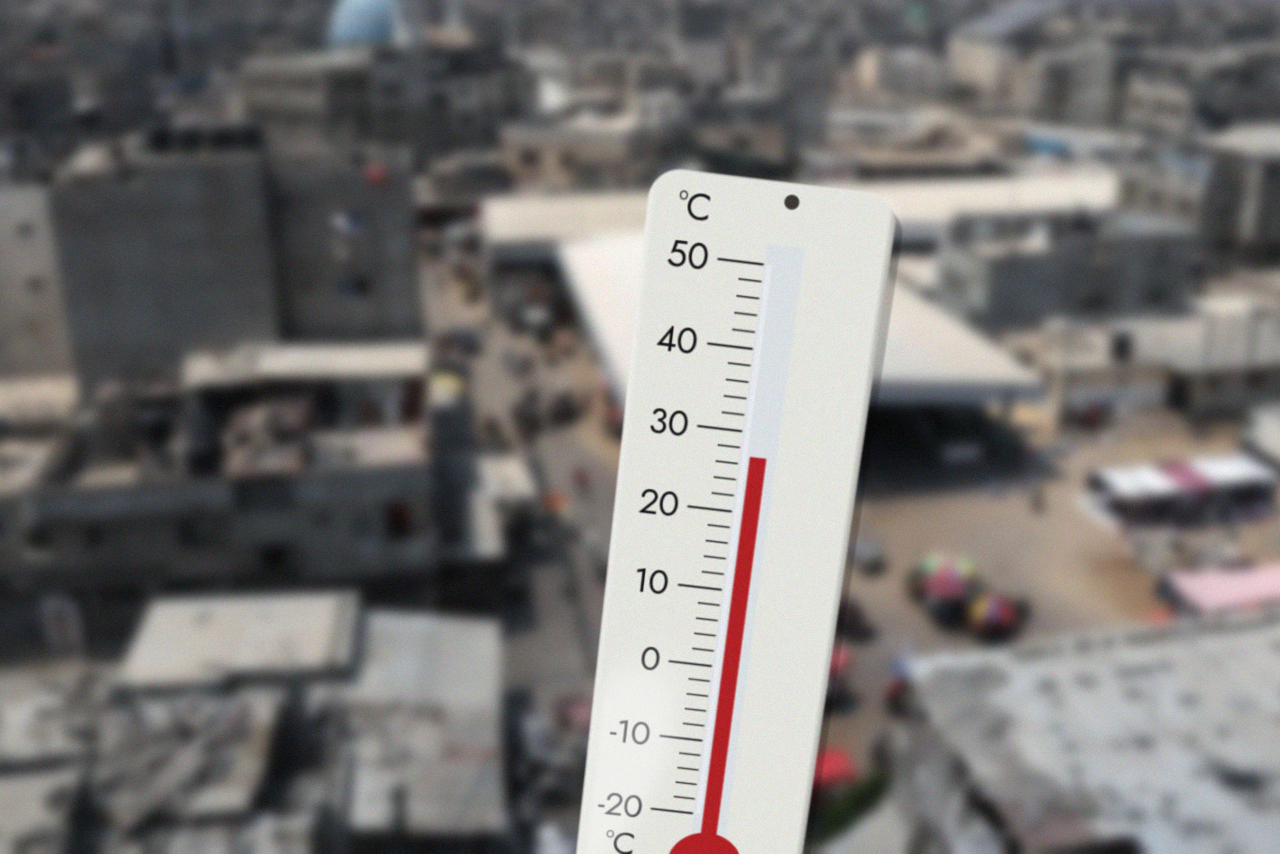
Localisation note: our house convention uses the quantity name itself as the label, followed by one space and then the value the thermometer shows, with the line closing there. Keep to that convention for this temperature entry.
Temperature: 27 °C
